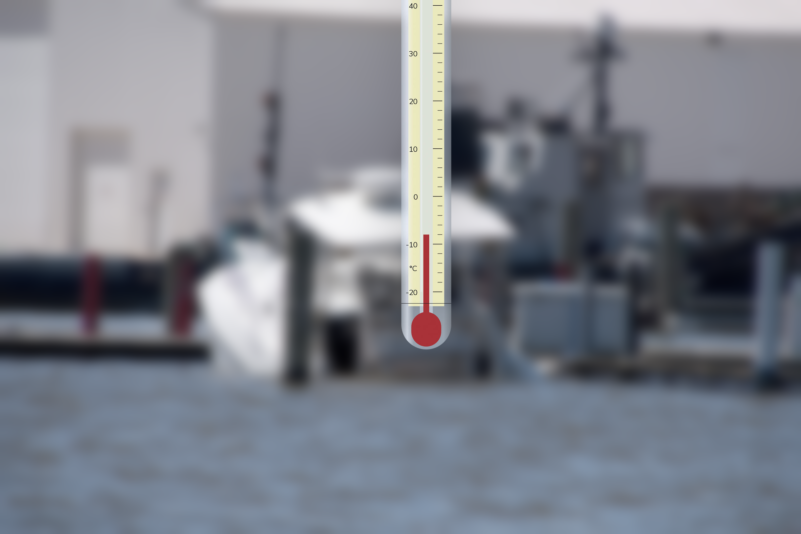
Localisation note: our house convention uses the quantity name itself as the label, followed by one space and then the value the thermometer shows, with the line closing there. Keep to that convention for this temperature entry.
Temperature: -8 °C
